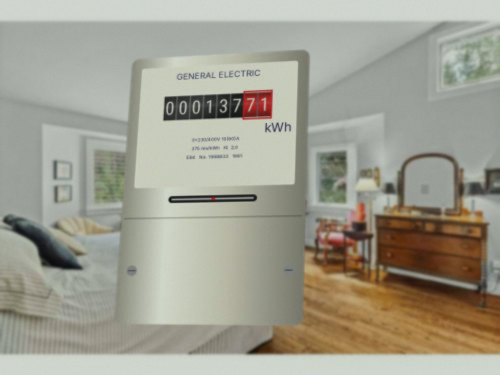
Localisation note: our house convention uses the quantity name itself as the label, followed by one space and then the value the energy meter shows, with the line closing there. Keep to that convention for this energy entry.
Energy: 137.71 kWh
